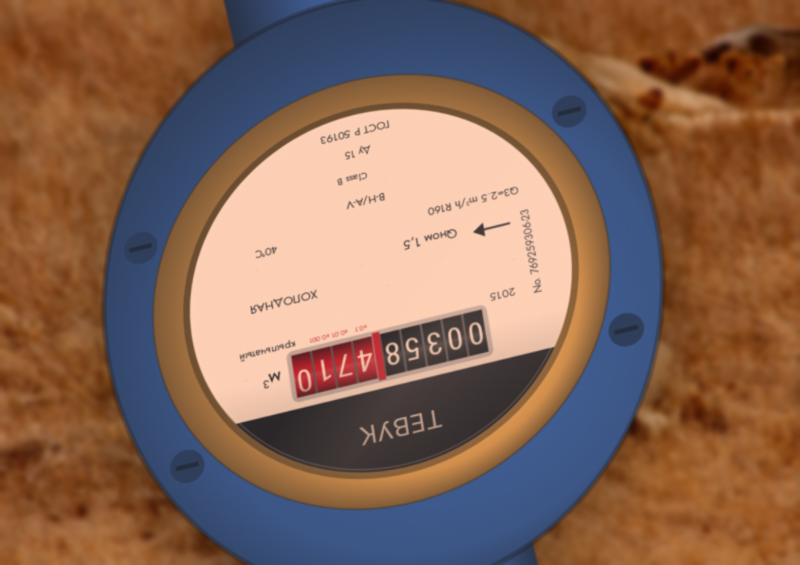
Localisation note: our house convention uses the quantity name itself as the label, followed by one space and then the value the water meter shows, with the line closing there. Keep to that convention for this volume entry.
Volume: 358.4710 m³
